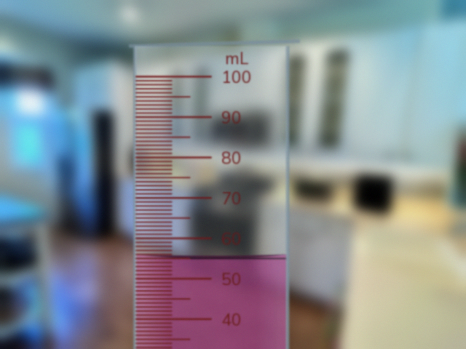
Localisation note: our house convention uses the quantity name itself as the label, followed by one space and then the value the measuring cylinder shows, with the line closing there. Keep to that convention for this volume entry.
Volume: 55 mL
